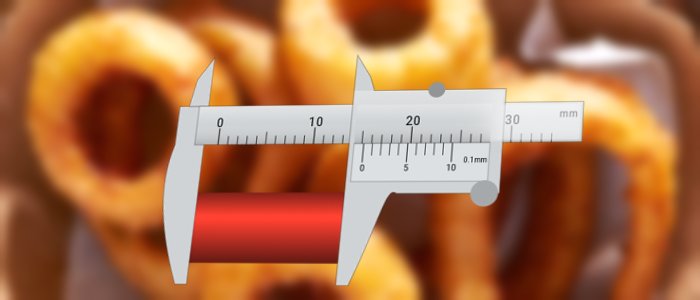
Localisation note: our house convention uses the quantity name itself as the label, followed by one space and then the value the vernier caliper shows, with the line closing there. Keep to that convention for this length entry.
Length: 15.2 mm
